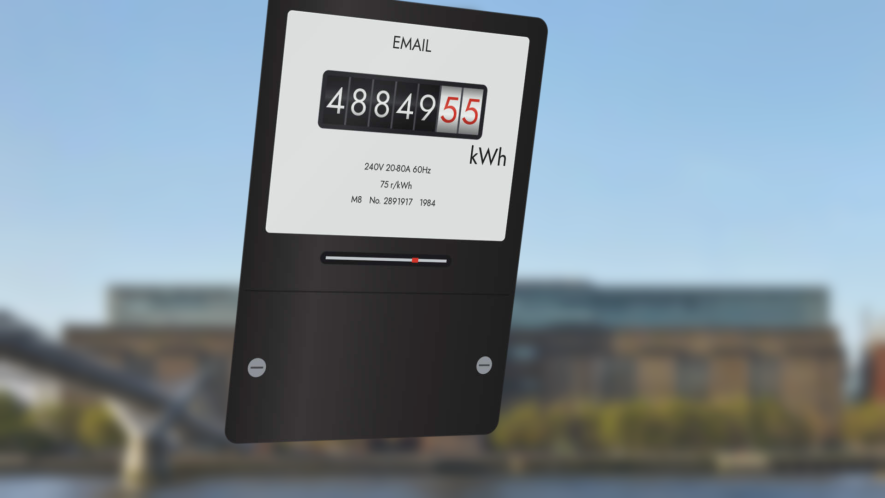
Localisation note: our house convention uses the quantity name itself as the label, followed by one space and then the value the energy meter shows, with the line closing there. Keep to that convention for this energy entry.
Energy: 48849.55 kWh
